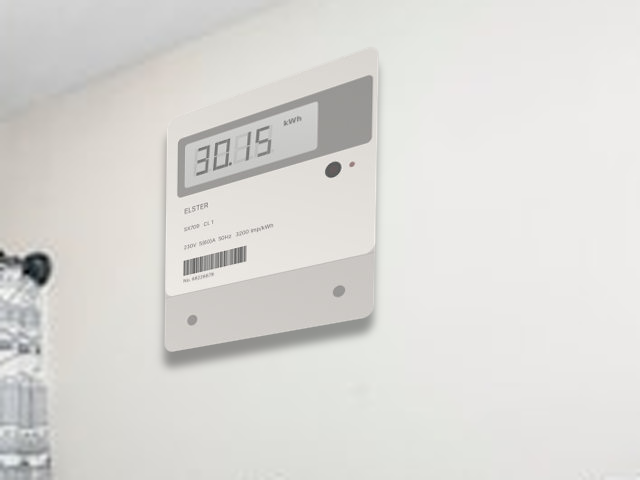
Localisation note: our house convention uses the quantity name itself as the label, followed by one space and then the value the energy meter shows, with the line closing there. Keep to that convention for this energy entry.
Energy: 30.15 kWh
